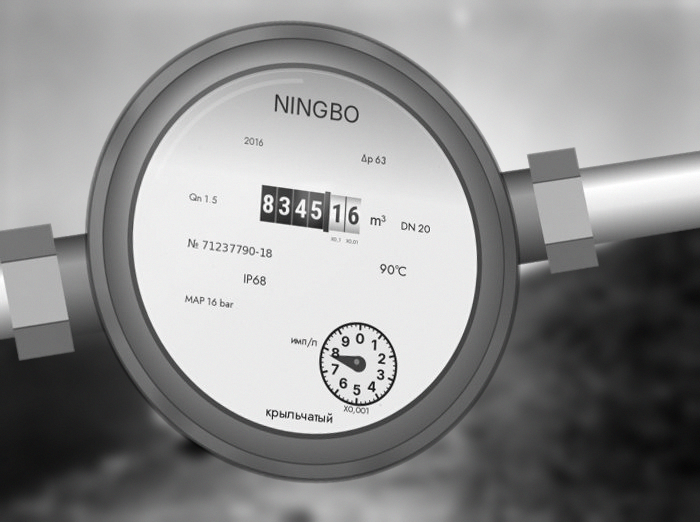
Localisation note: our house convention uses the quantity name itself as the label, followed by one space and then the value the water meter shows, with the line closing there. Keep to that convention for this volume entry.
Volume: 8345.167 m³
